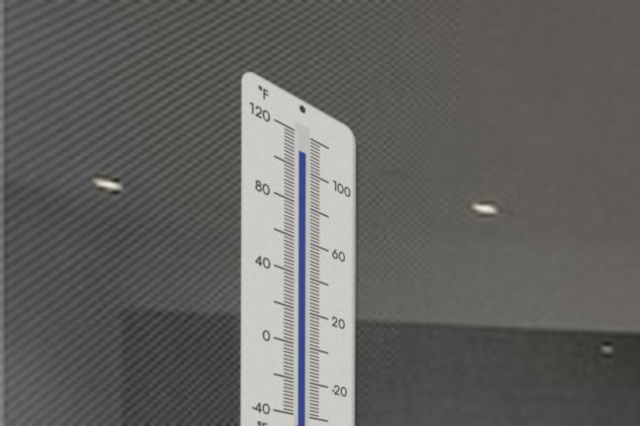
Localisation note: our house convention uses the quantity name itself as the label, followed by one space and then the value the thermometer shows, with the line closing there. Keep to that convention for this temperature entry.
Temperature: 110 °F
